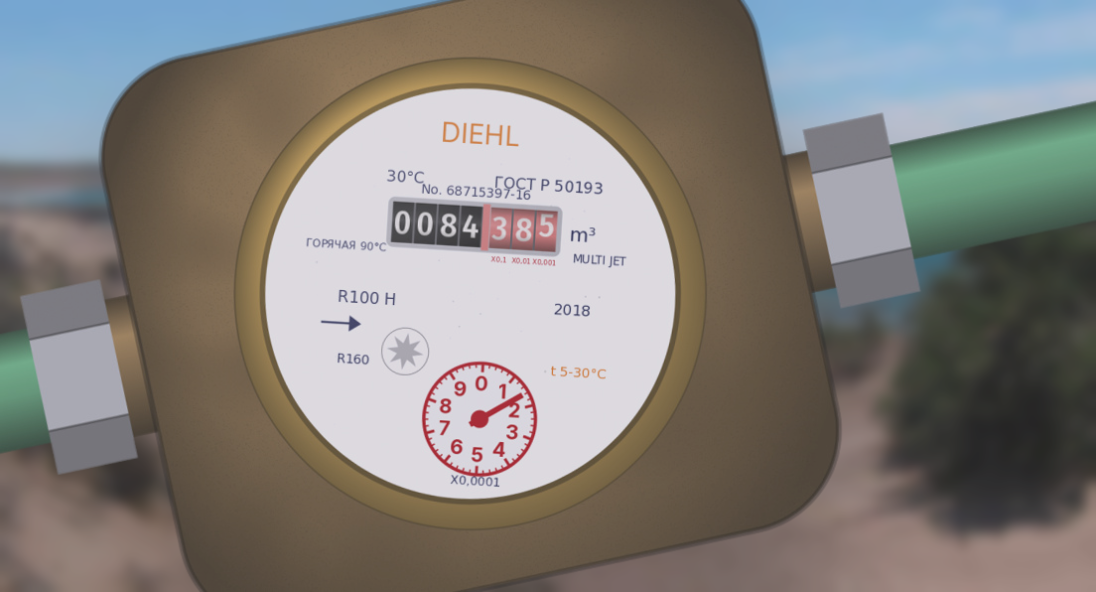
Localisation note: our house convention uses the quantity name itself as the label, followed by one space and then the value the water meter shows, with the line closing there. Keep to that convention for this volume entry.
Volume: 84.3851 m³
